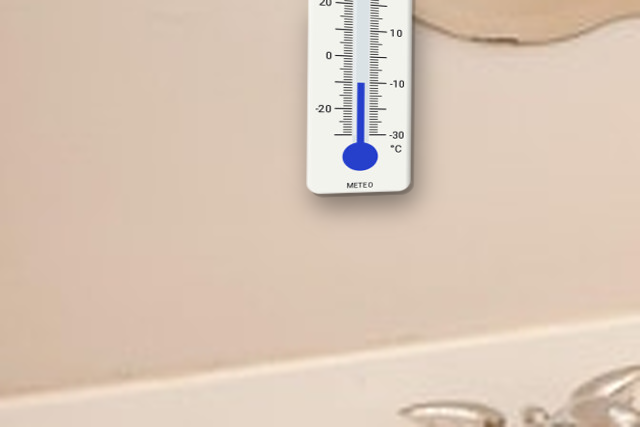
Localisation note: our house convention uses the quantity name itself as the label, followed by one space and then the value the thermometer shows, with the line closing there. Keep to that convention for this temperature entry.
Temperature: -10 °C
